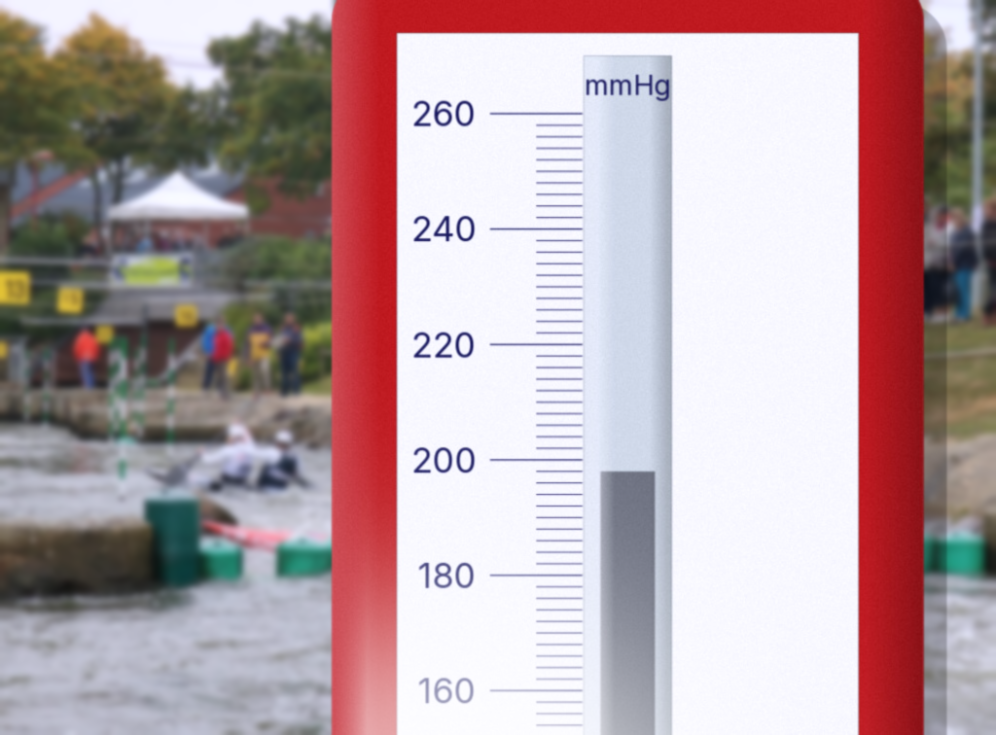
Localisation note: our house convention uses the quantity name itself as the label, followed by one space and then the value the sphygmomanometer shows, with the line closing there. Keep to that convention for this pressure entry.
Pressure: 198 mmHg
